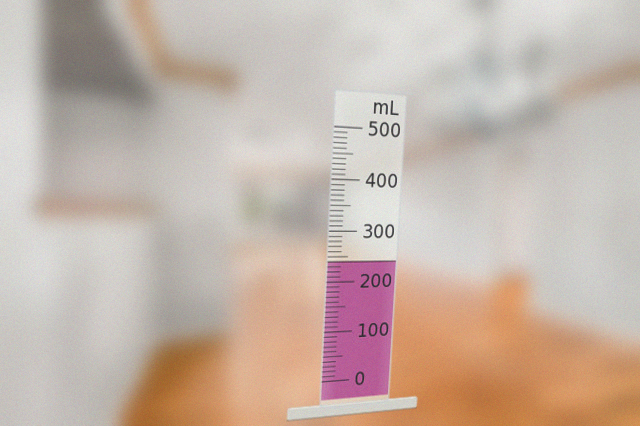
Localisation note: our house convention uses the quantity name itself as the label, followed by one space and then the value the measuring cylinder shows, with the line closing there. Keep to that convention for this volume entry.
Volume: 240 mL
